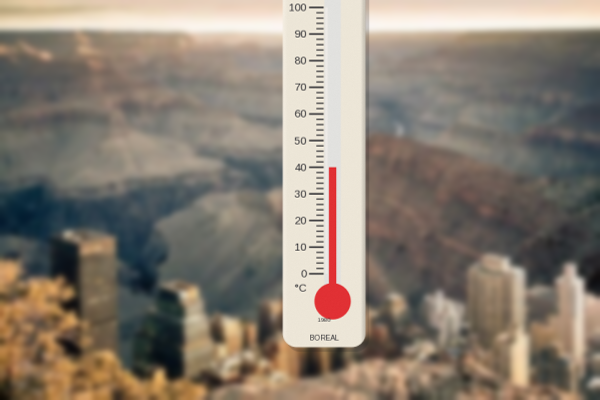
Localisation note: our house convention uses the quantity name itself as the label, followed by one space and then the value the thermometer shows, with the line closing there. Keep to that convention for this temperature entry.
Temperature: 40 °C
